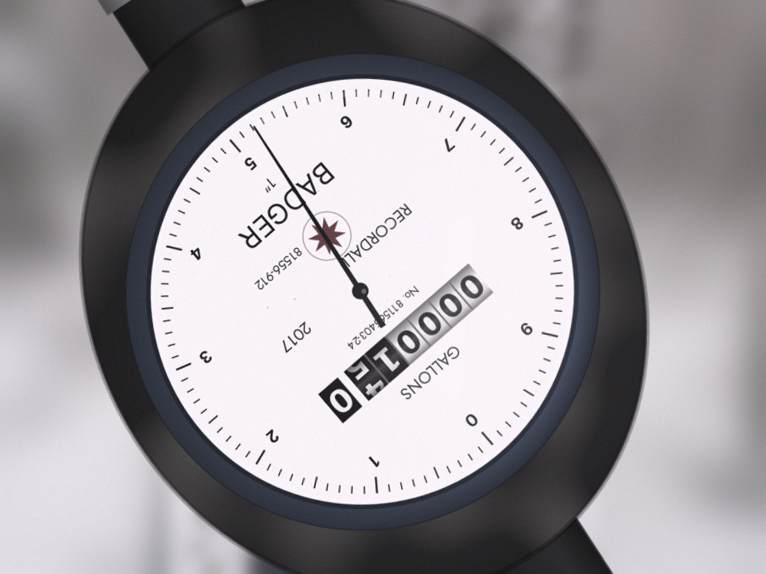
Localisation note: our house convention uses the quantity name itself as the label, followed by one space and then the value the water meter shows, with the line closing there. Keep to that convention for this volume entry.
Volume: 145.2 gal
